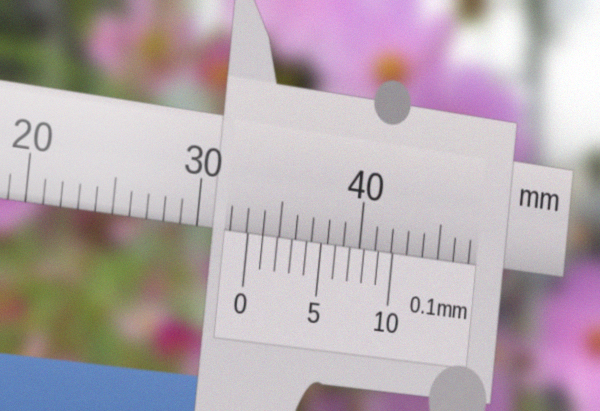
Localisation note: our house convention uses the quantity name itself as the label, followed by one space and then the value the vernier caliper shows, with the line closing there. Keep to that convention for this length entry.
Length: 33.1 mm
